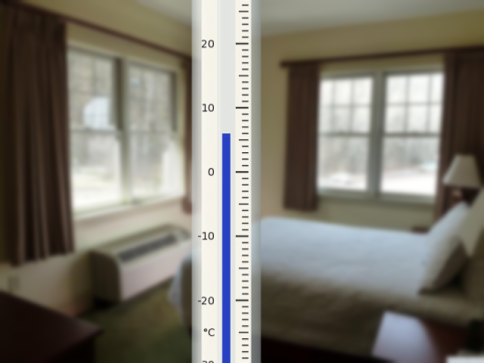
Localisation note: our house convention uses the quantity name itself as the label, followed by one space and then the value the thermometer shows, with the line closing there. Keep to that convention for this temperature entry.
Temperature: 6 °C
